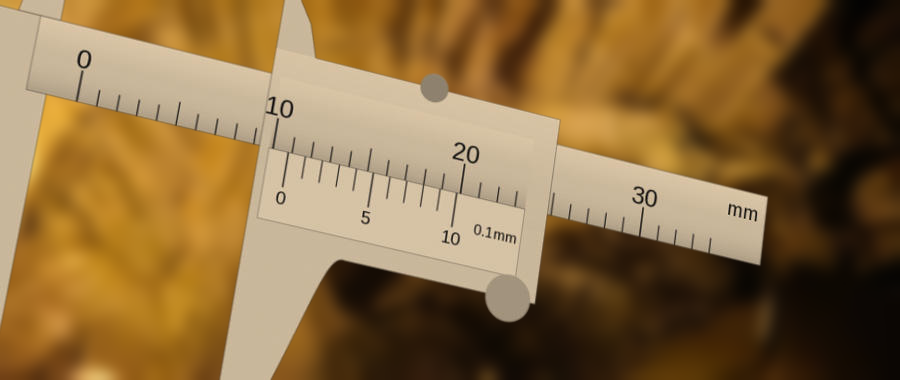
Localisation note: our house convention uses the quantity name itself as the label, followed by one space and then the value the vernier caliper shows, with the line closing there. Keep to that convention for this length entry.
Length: 10.8 mm
